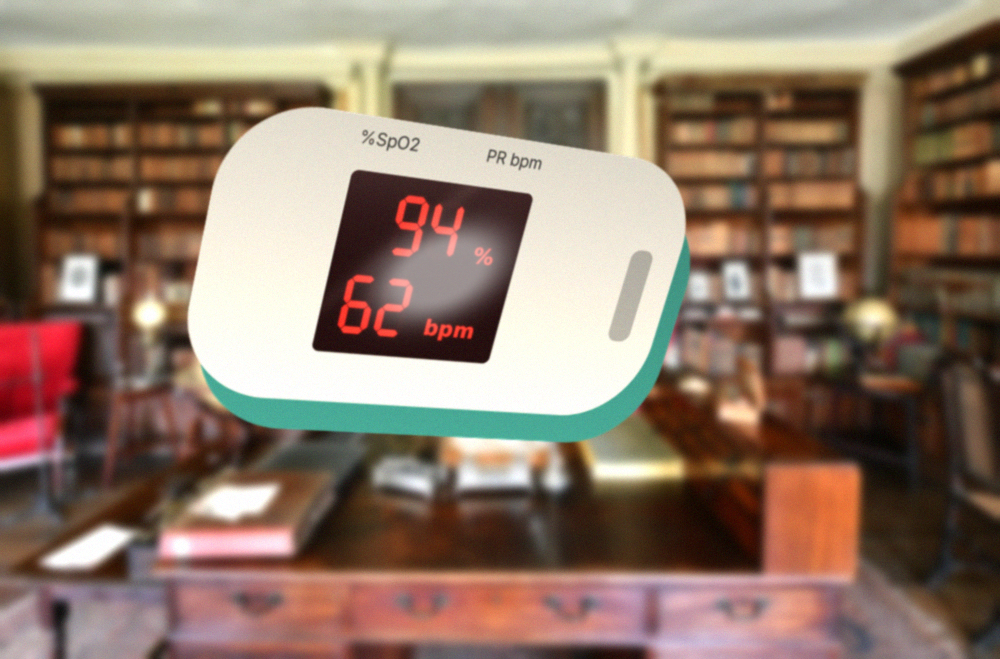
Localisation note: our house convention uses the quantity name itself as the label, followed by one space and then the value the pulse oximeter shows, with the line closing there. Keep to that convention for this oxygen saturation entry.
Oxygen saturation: 94 %
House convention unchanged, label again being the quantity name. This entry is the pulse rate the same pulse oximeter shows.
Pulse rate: 62 bpm
